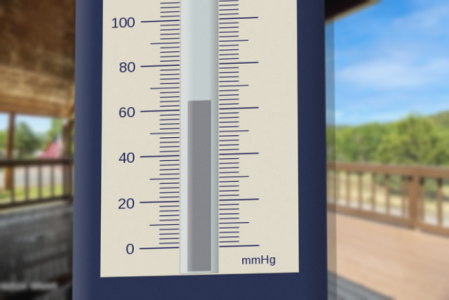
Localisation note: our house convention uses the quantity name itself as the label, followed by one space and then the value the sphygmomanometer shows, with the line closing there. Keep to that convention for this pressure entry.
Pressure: 64 mmHg
